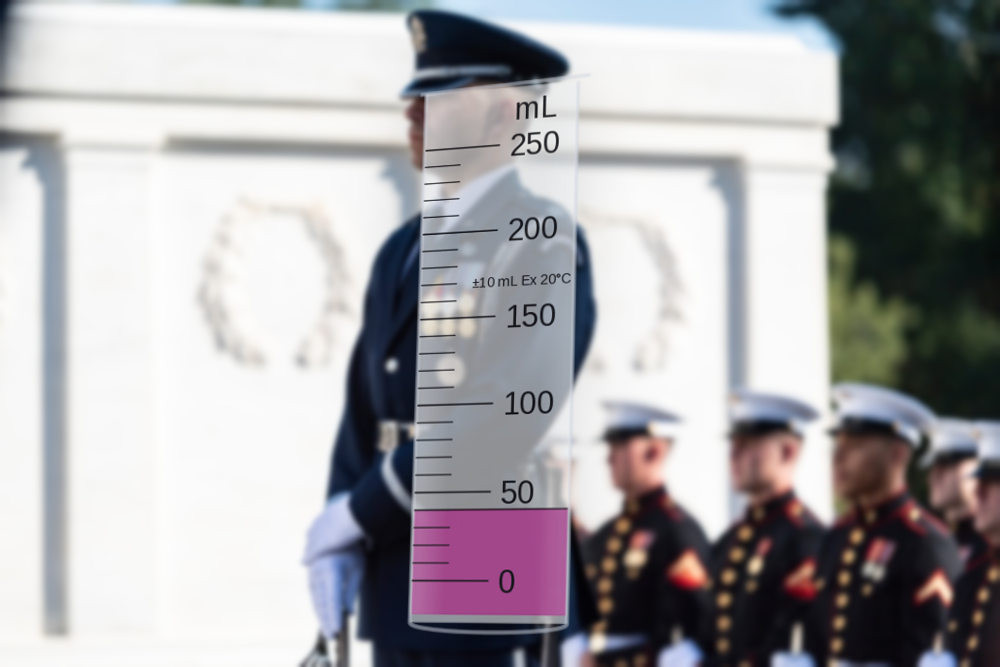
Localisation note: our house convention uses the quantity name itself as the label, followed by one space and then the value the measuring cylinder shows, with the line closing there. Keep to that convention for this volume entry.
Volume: 40 mL
